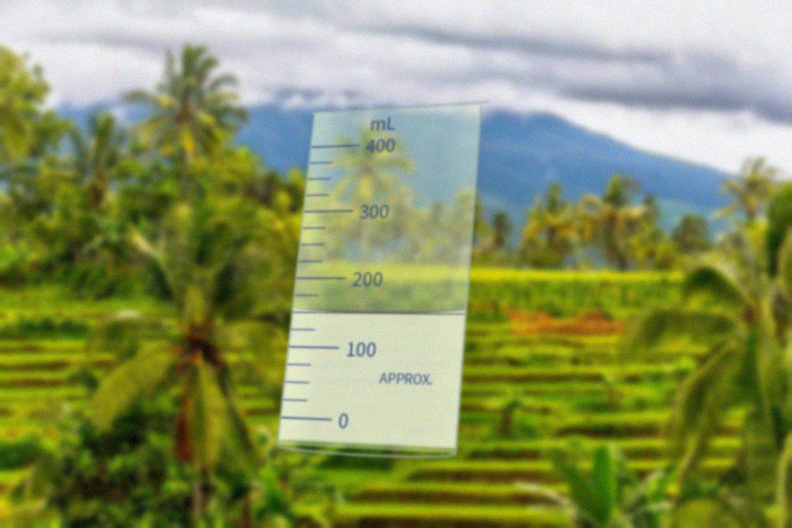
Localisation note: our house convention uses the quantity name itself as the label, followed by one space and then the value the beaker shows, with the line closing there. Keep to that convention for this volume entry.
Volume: 150 mL
